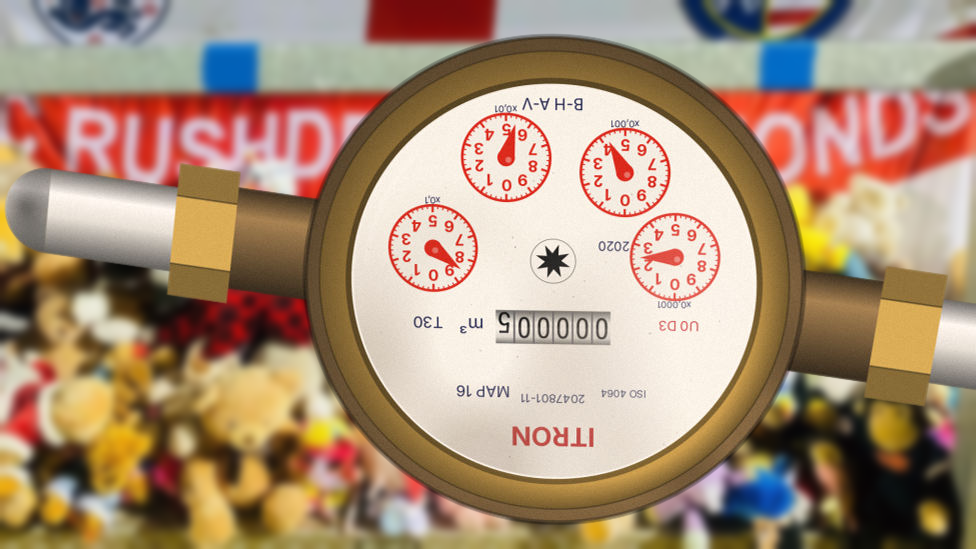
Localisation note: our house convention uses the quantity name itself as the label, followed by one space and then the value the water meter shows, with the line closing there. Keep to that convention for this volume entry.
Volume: 4.8542 m³
